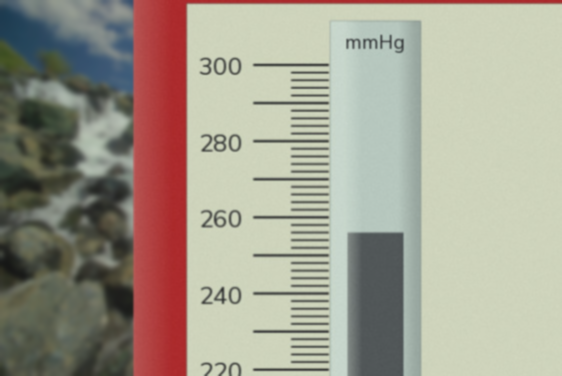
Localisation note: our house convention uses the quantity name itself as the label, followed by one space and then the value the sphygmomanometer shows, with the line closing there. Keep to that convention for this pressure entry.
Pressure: 256 mmHg
